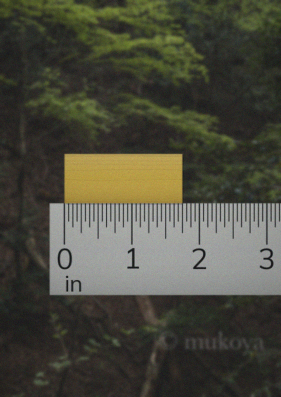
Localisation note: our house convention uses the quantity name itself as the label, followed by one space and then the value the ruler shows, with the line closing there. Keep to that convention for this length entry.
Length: 1.75 in
